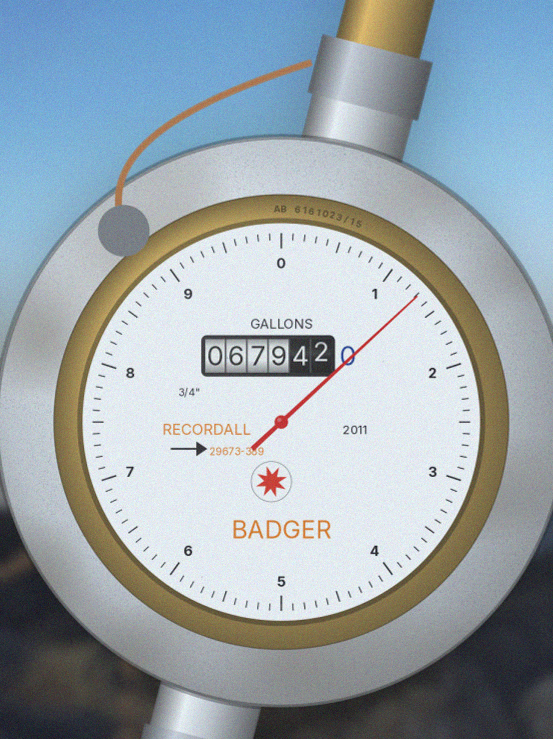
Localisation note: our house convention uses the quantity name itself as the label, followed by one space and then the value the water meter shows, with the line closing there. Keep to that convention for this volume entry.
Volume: 679421.3 gal
